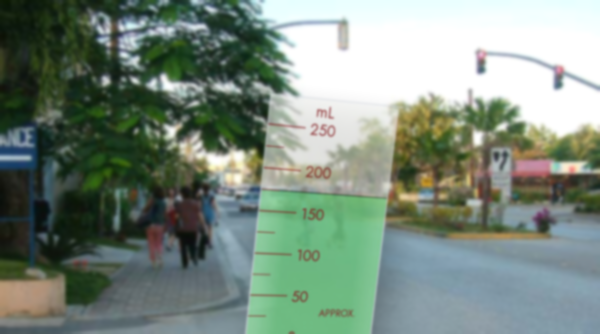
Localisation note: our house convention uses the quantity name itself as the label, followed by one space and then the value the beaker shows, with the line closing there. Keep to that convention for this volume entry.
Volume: 175 mL
